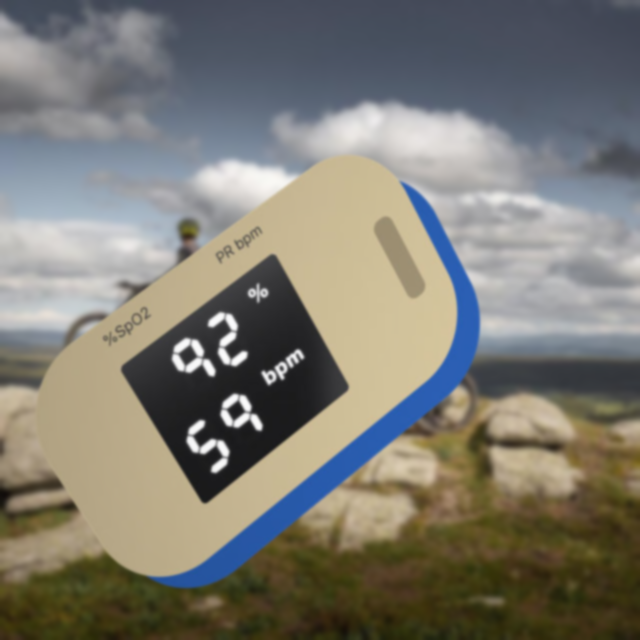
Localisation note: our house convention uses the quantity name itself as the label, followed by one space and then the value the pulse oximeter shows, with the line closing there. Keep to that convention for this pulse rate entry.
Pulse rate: 59 bpm
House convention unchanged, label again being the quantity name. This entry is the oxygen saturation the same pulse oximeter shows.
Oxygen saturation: 92 %
